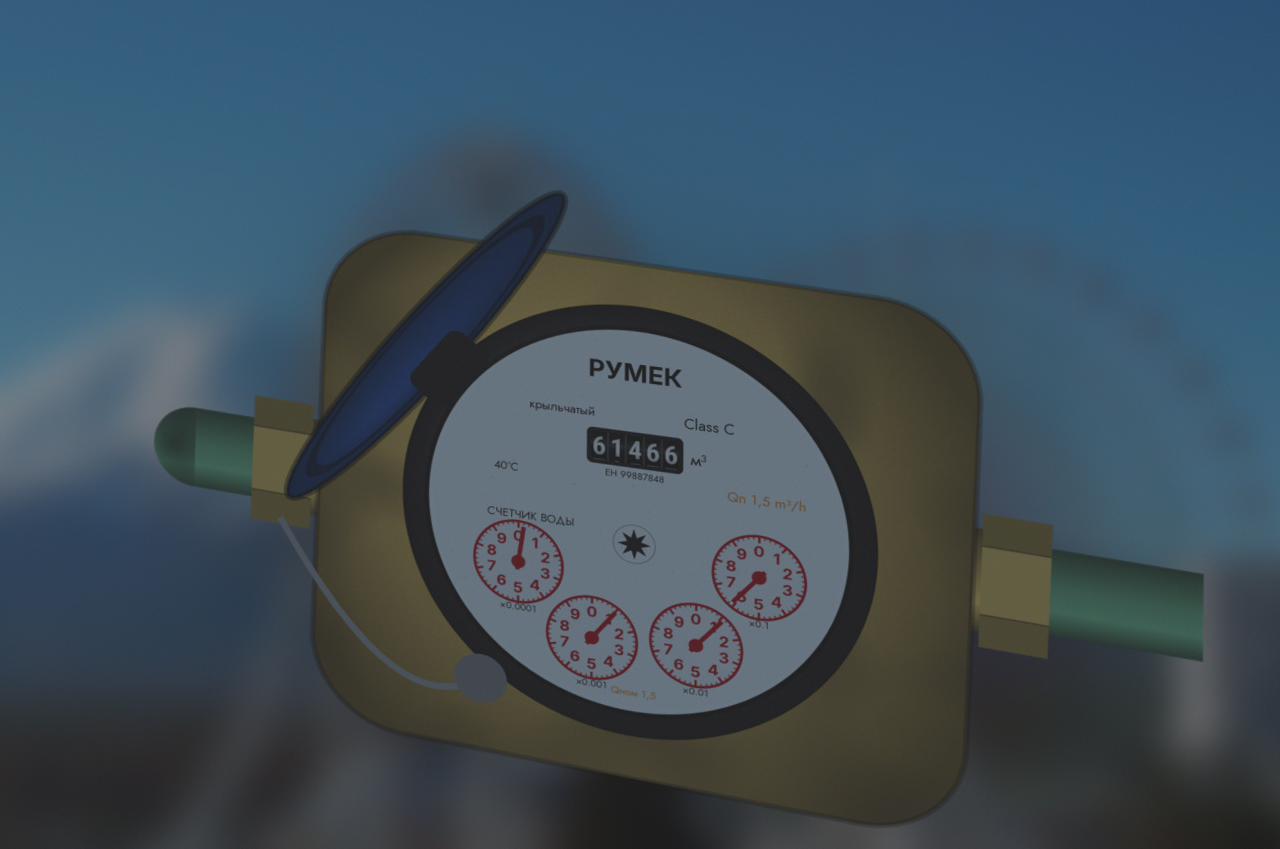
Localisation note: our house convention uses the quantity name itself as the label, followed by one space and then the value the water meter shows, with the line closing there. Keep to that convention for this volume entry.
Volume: 61466.6110 m³
